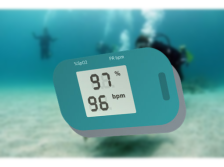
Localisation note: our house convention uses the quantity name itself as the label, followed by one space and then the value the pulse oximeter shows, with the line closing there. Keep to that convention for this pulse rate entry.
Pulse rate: 96 bpm
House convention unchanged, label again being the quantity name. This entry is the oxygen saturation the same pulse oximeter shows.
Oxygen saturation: 97 %
